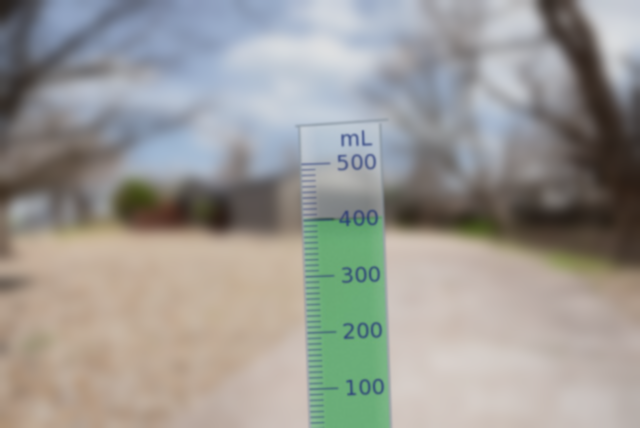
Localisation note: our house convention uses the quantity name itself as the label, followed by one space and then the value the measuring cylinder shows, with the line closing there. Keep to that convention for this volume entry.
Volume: 400 mL
